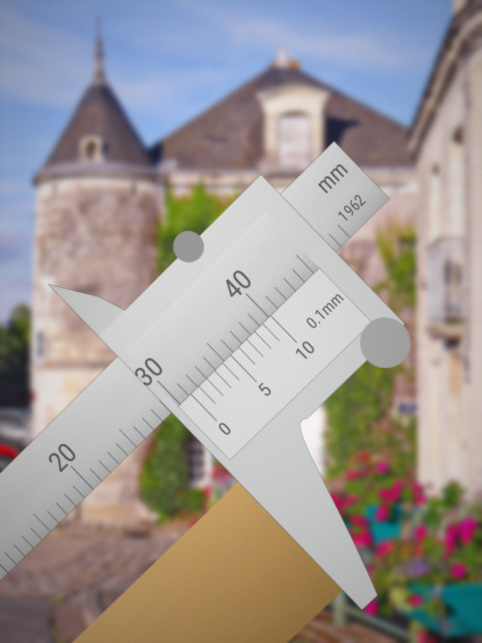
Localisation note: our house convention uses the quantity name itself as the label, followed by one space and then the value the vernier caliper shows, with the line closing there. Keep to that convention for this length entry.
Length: 31.2 mm
